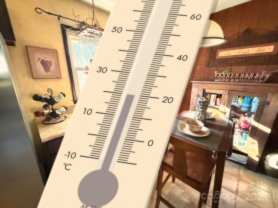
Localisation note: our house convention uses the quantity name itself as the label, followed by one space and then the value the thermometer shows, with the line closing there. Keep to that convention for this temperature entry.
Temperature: 20 °C
